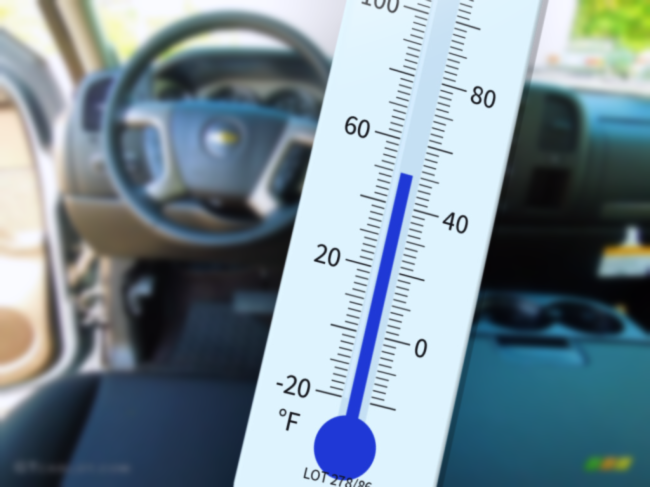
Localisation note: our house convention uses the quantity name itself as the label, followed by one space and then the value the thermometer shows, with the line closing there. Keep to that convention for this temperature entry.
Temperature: 50 °F
